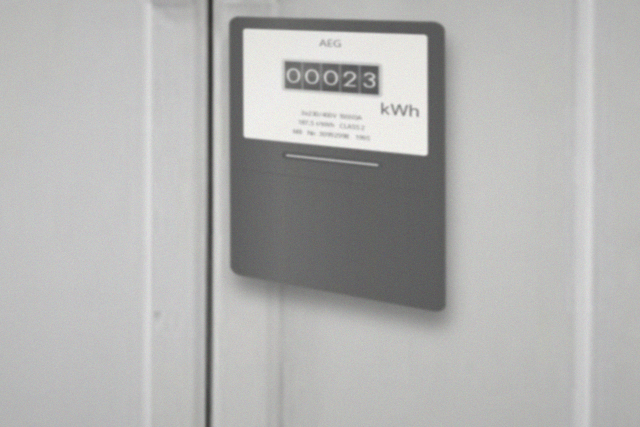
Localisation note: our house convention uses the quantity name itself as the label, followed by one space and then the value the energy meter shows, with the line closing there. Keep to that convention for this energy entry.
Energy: 23 kWh
